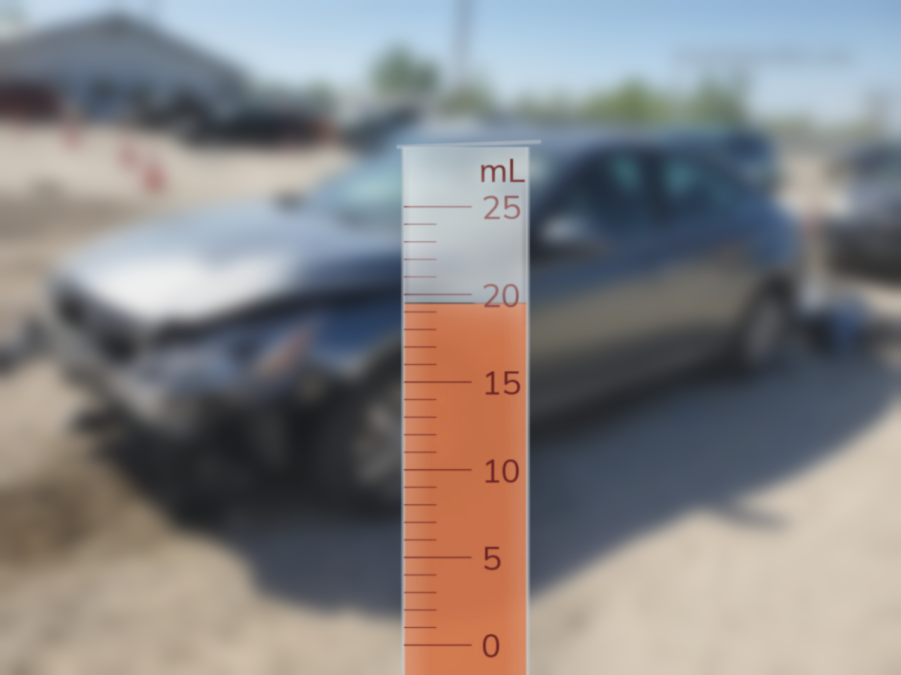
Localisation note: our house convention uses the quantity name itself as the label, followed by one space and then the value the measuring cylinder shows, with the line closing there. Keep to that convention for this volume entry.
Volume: 19.5 mL
